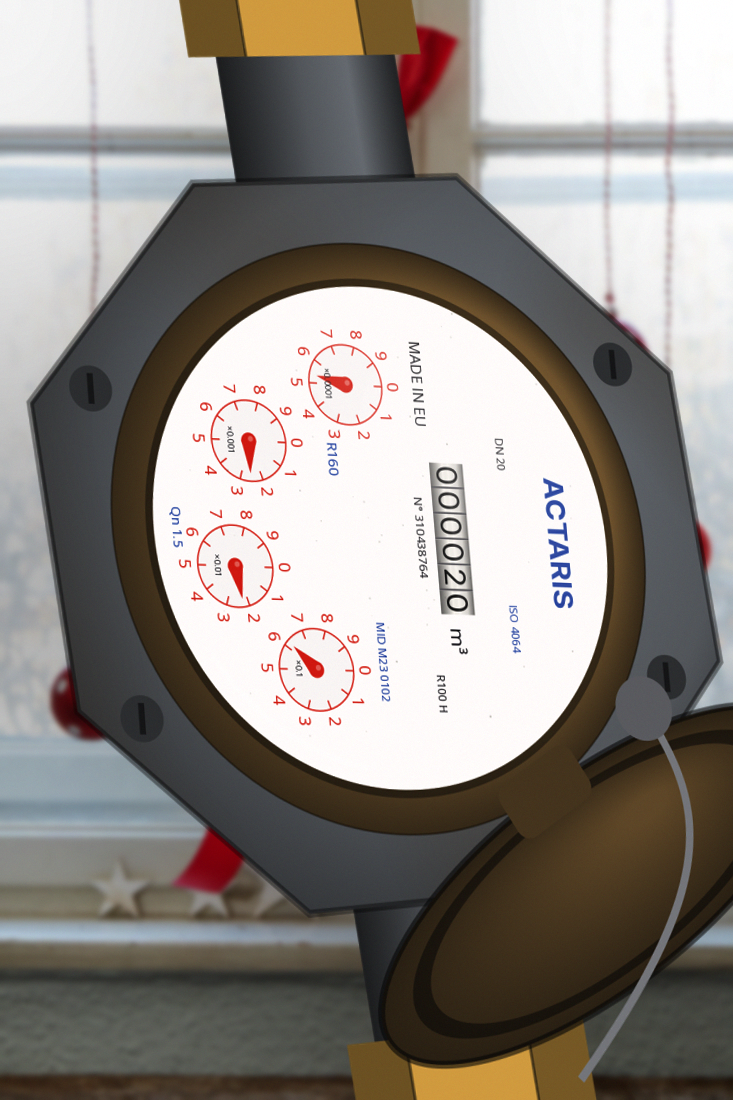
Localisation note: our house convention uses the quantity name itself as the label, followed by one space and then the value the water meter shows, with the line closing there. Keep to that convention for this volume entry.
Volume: 20.6225 m³
